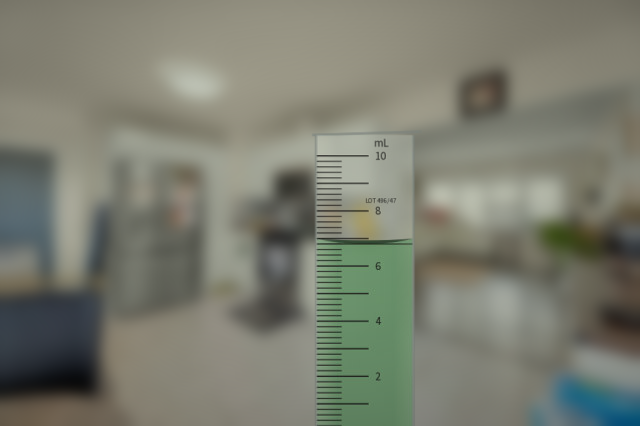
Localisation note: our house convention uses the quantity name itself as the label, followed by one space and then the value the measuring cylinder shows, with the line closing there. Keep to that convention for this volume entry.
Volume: 6.8 mL
